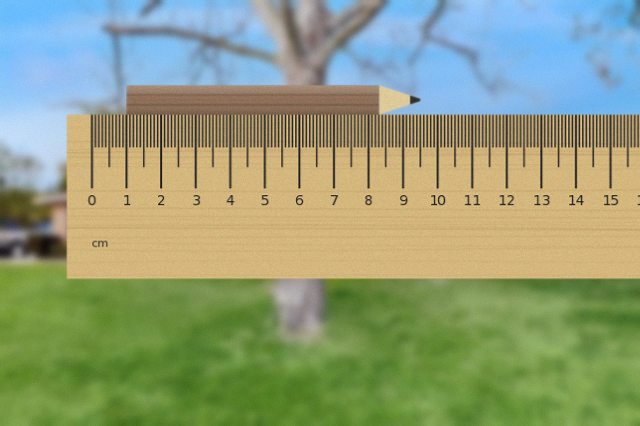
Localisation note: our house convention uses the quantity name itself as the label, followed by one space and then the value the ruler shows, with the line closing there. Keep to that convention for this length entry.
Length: 8.5 cm
